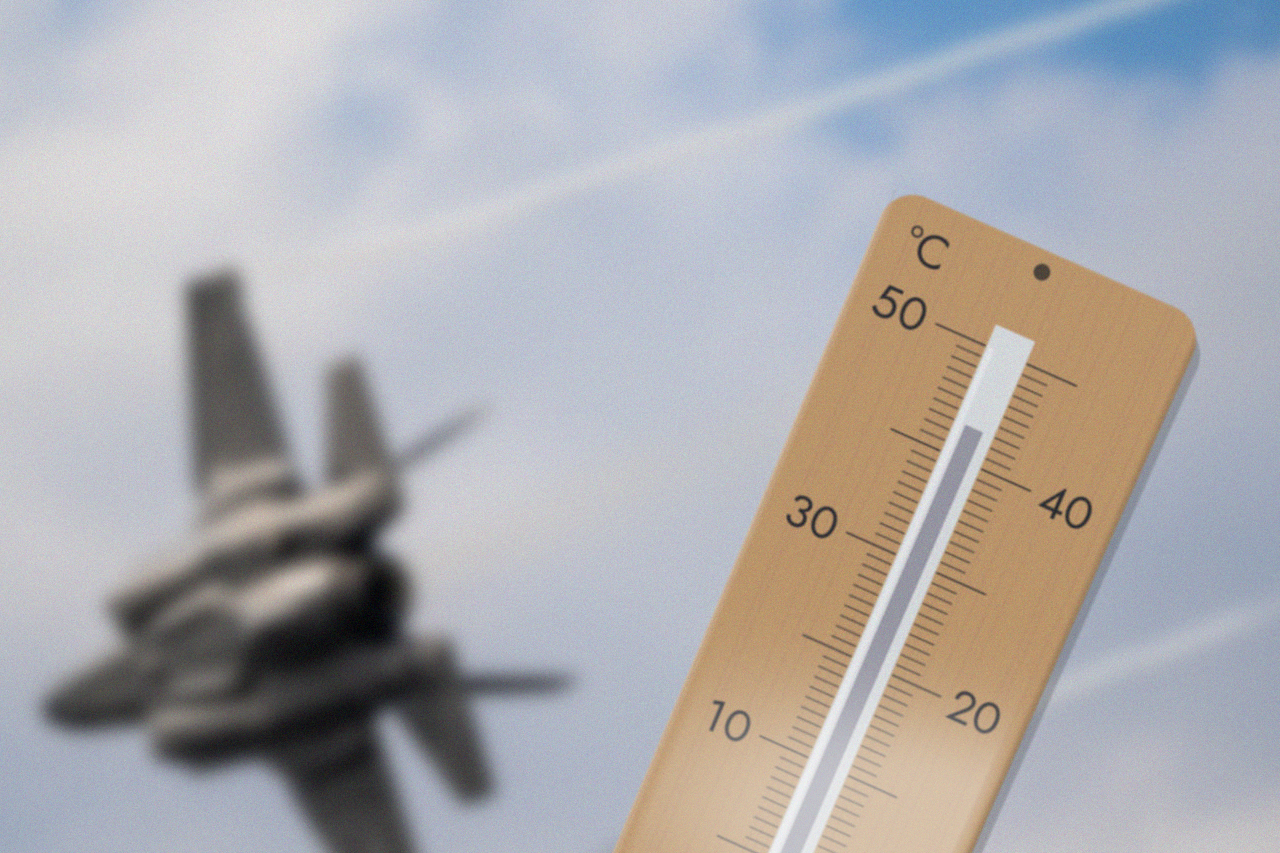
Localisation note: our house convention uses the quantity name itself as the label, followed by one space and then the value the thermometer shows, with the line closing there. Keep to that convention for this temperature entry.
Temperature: 43 °C
